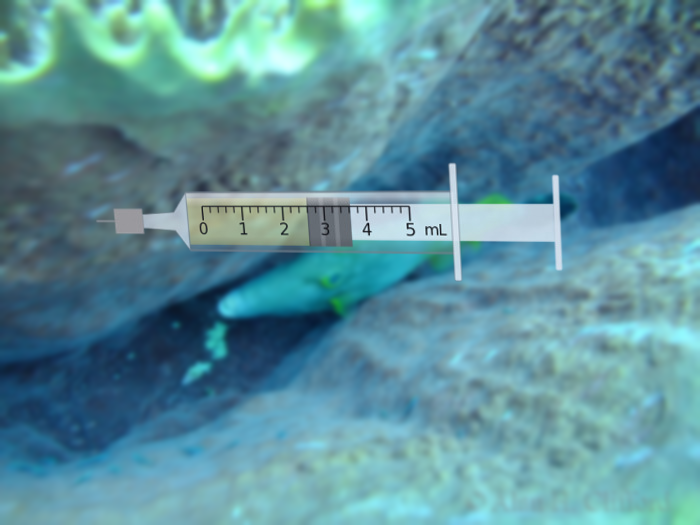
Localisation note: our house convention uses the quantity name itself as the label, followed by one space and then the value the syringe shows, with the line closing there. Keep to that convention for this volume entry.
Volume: 2.6 mL
